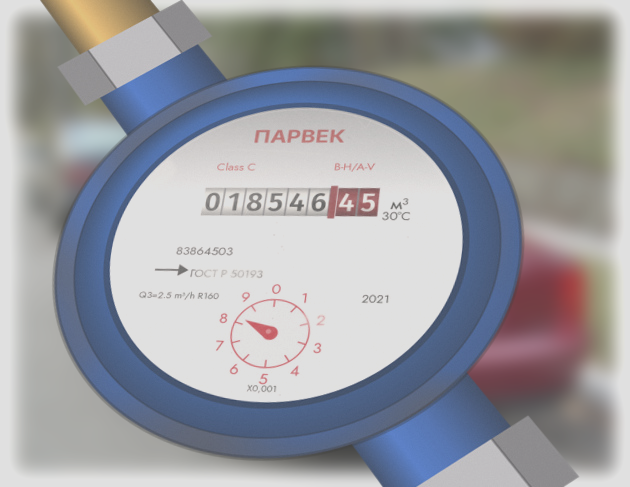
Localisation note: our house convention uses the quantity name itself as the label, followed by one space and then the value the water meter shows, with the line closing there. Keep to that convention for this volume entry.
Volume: 18546.458 m³
